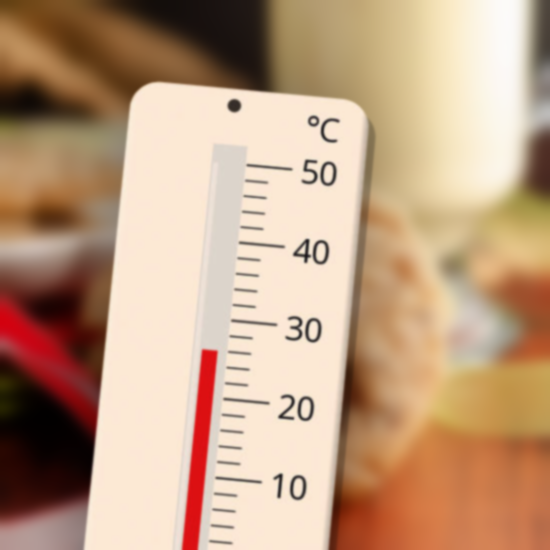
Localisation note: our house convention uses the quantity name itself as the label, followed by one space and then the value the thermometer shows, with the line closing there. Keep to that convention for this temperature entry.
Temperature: 26 °C
